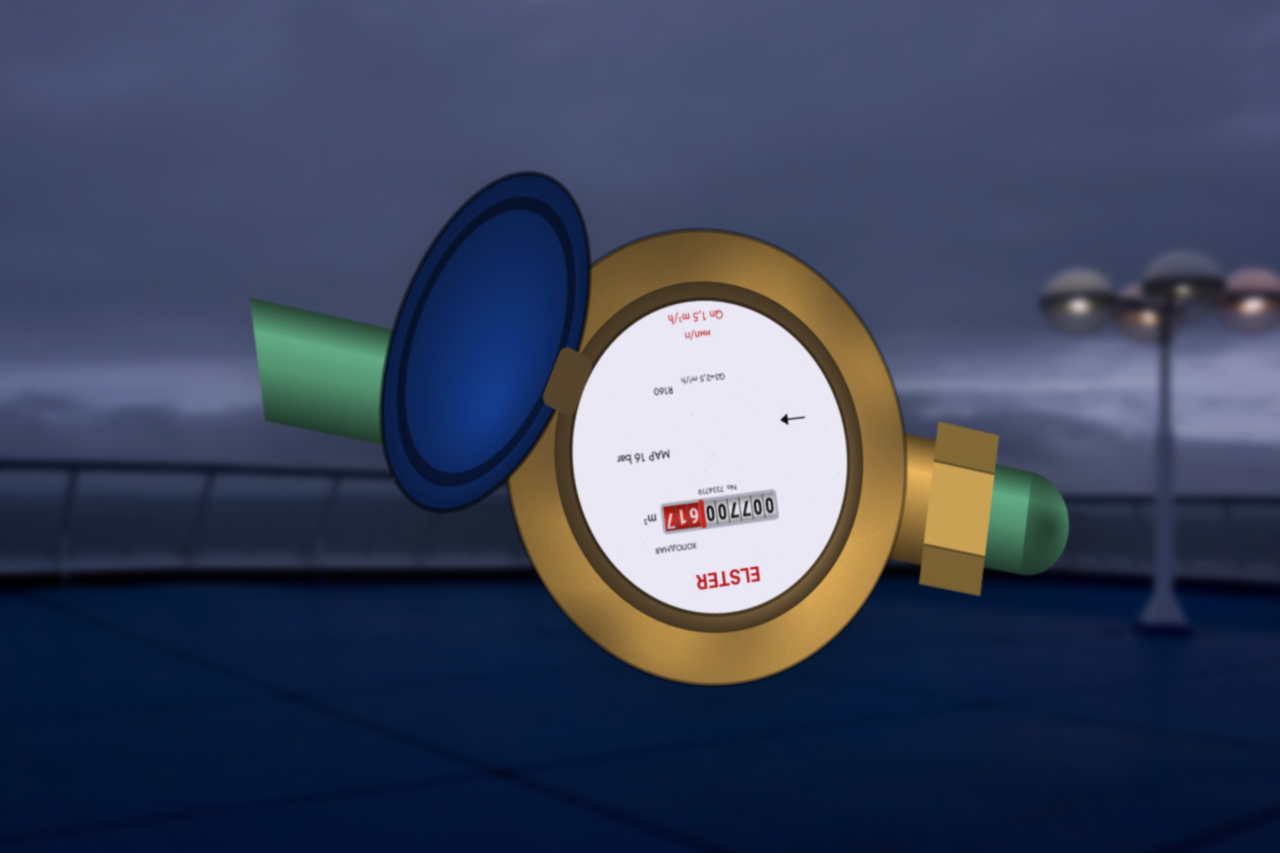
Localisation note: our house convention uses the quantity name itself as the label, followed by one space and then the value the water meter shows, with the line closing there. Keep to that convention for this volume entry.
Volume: 7700.617 m³
